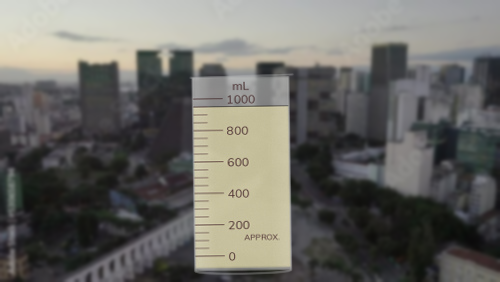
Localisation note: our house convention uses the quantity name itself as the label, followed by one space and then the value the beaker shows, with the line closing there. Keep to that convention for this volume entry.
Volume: 950 mL
